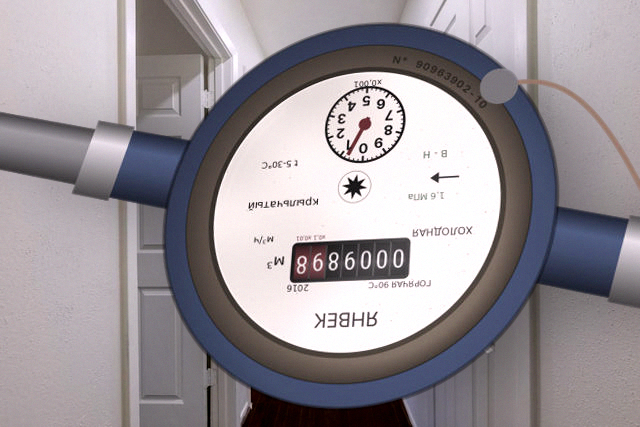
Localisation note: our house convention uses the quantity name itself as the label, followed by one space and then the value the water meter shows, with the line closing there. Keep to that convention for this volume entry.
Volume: 98.980 m³
